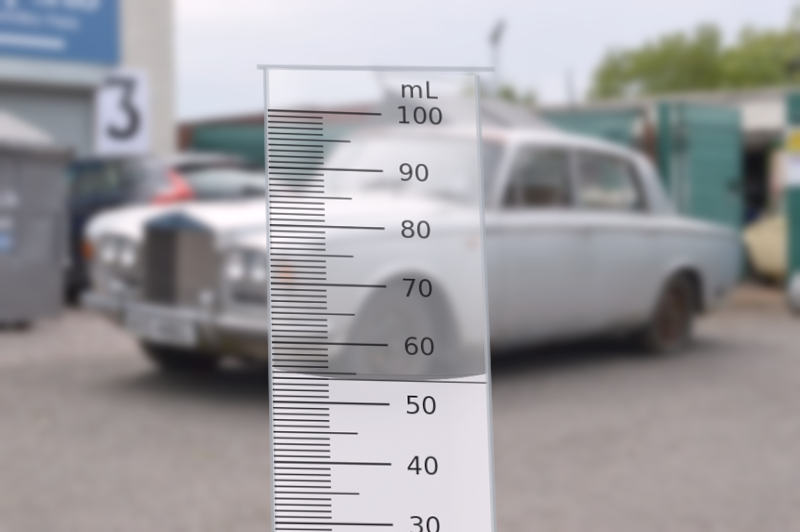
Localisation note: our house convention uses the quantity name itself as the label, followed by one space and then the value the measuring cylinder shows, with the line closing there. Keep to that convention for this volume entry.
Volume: 54 mL
